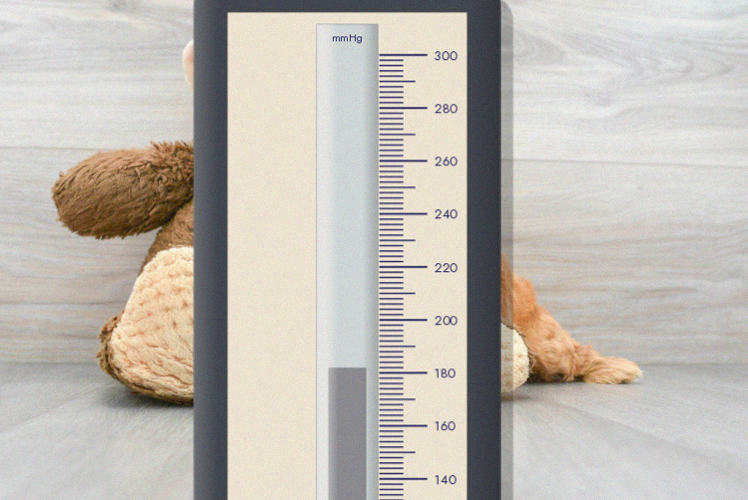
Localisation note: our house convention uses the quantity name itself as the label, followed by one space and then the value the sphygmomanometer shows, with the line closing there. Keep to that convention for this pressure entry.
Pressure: 182 mmHg
